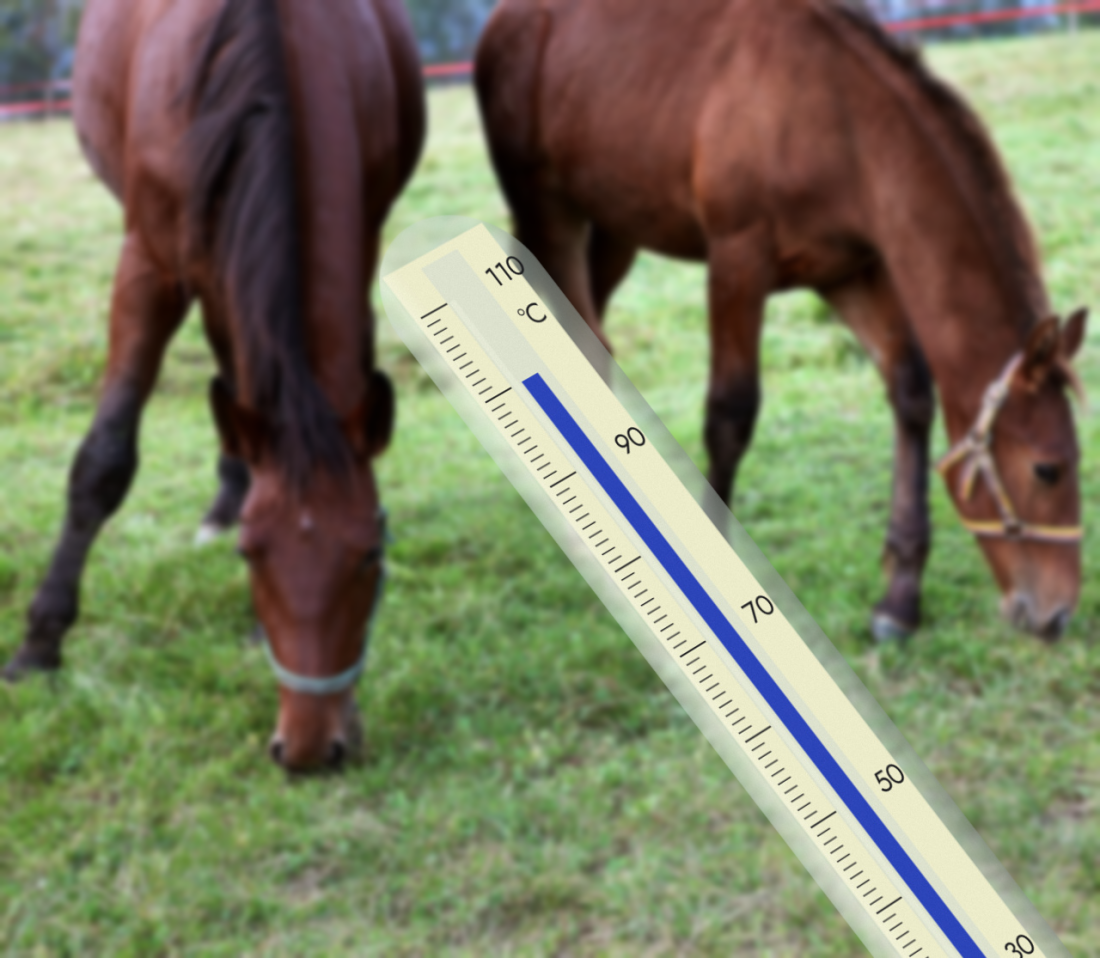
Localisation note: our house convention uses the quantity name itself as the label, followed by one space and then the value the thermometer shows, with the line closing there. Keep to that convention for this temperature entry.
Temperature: 100 °C
